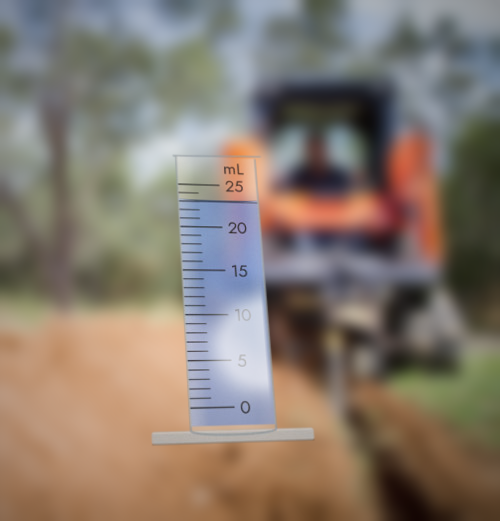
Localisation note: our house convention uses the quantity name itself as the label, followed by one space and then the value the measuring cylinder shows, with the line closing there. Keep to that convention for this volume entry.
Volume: 23 mL
